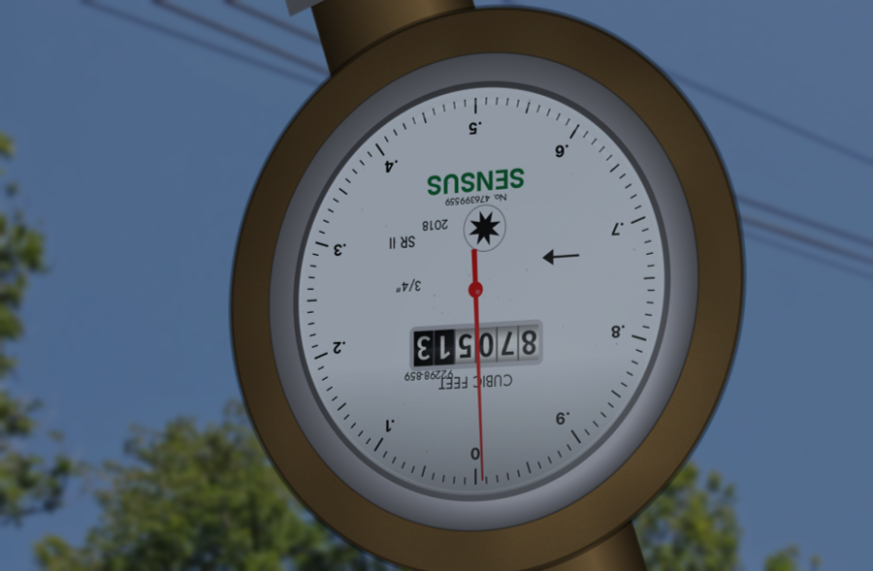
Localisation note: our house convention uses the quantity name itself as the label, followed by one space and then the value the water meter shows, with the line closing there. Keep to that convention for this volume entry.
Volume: 870512.99 ft³
